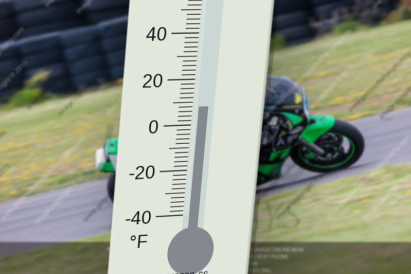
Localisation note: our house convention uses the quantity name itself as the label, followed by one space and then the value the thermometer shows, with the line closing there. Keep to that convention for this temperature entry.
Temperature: 8 °F
